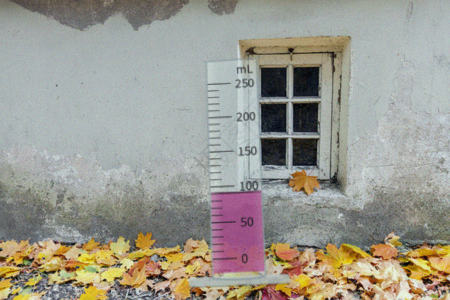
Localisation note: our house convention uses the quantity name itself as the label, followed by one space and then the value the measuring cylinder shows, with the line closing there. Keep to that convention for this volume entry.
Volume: 90 mL
